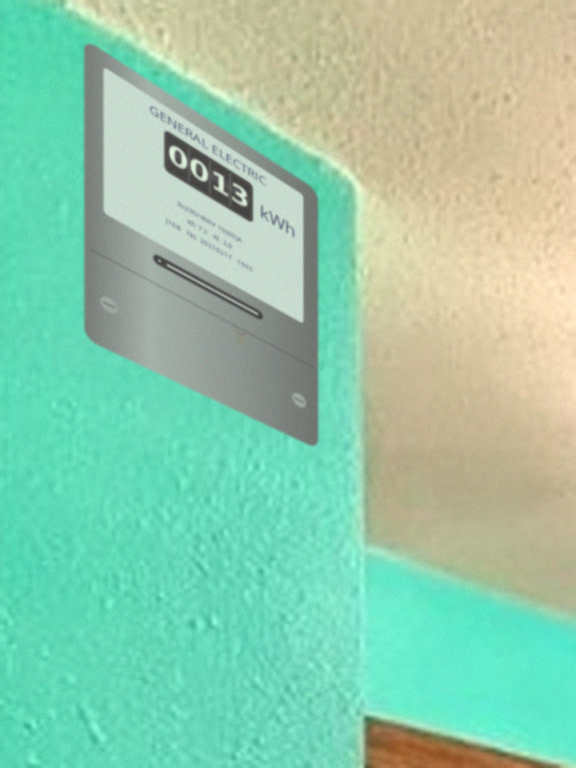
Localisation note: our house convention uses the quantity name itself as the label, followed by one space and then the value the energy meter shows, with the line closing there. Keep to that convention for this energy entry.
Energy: 13 kWh
